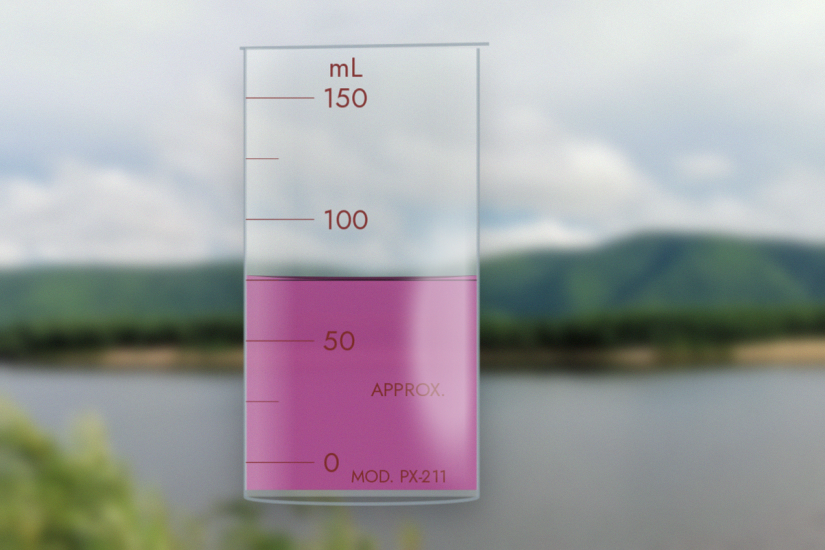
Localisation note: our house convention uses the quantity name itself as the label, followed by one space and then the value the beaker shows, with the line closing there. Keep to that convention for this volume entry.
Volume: 75 mL
